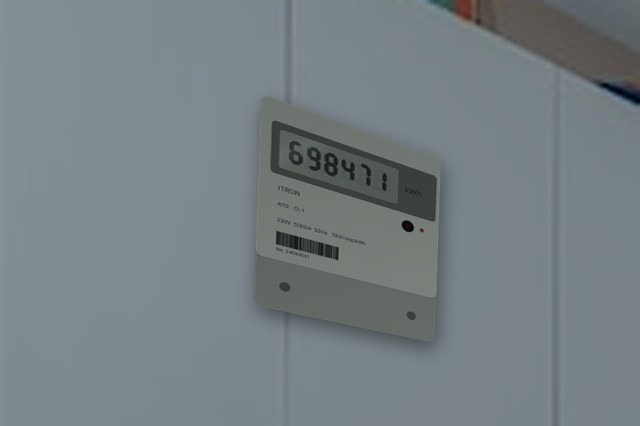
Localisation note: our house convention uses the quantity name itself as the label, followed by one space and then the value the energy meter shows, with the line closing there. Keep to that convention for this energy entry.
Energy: 698471 kWh
